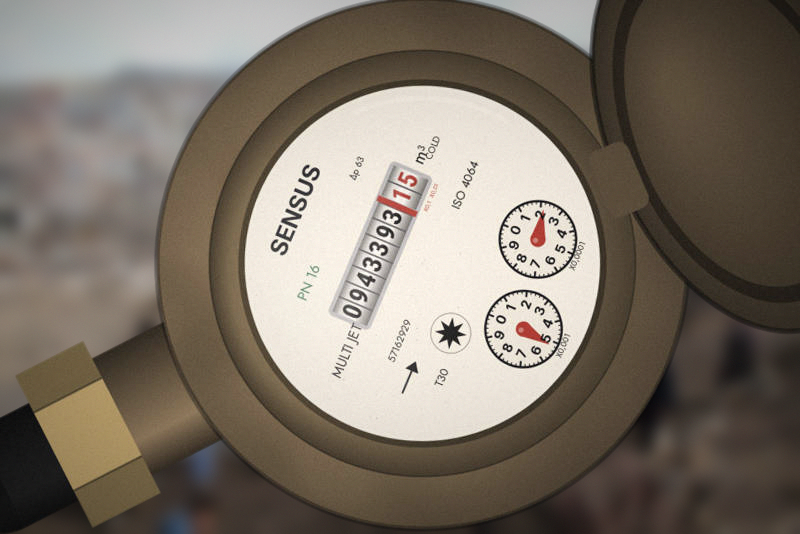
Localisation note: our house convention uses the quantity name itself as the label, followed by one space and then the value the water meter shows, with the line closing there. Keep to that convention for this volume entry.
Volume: 943393.1552 m³
